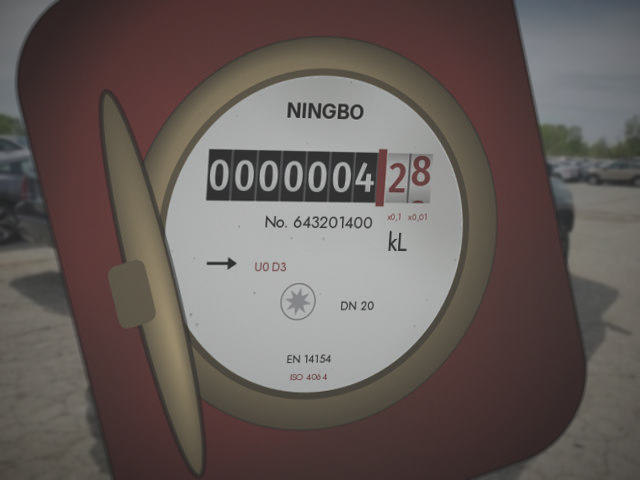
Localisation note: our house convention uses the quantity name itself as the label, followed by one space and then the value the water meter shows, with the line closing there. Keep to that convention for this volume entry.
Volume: 4.28 kL
